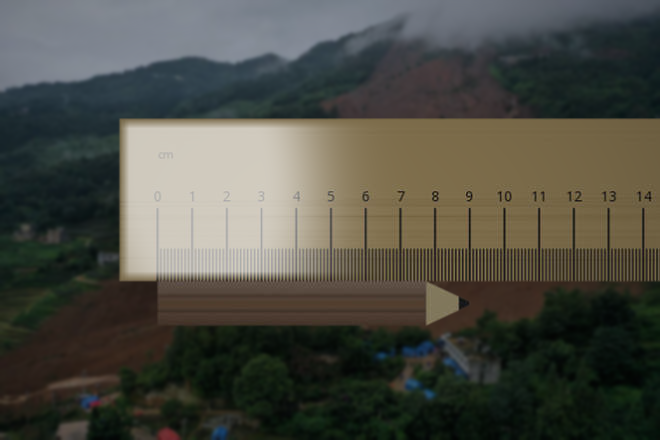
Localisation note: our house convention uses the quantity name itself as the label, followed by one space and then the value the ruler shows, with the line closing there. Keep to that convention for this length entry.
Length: 9 cm
